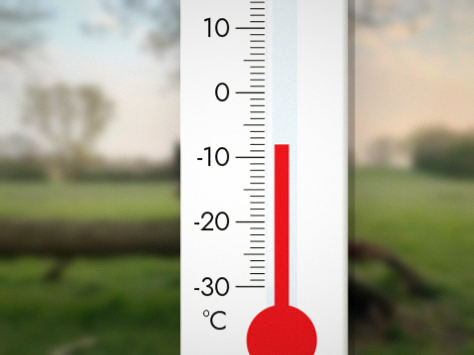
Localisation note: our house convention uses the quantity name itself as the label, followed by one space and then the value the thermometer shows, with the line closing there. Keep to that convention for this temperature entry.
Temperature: -8 °C
